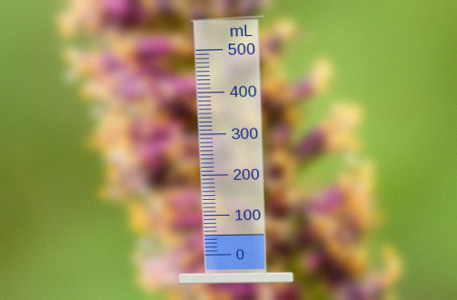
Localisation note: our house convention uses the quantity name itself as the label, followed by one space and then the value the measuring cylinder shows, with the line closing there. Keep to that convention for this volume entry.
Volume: 50 mL
